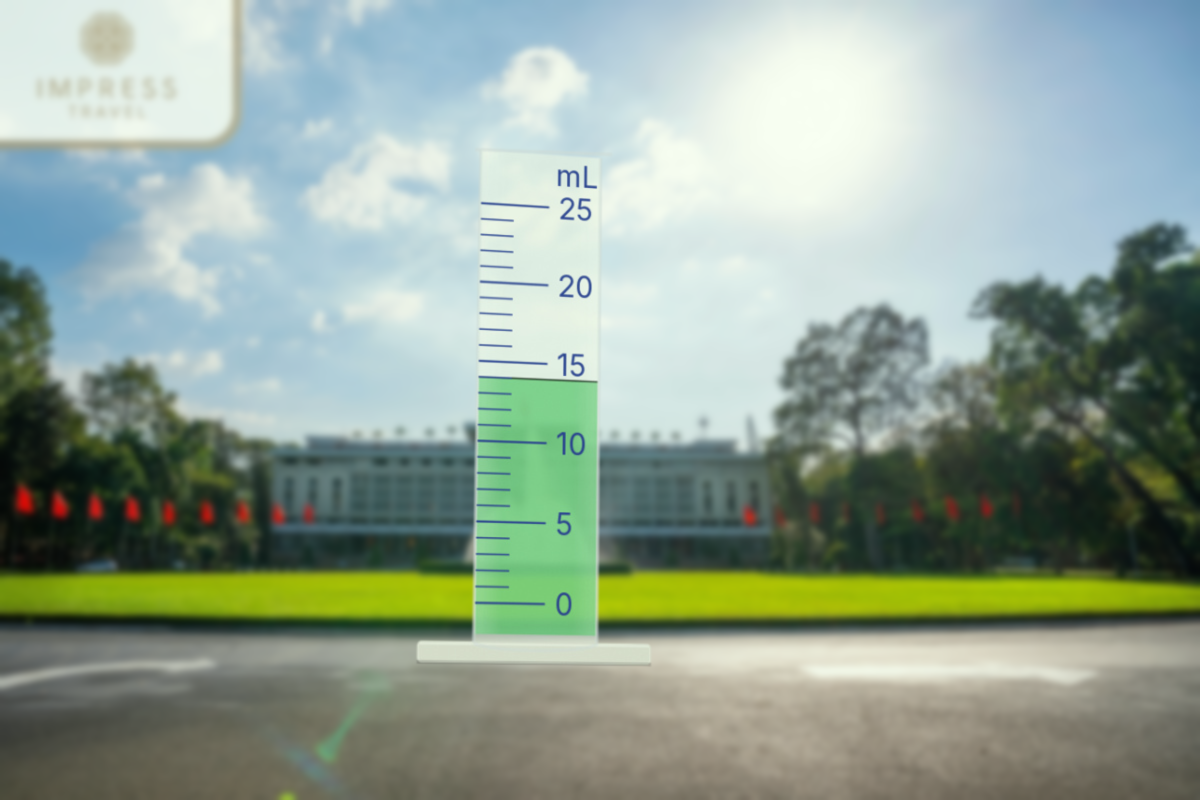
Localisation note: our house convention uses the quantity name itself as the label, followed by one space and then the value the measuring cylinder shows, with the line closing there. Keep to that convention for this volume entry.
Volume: 14 mL
